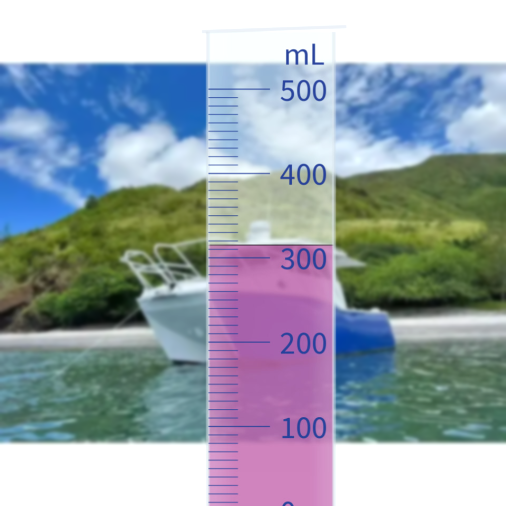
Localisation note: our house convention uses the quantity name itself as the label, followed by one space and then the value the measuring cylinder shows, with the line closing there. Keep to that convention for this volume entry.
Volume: 315 mL
